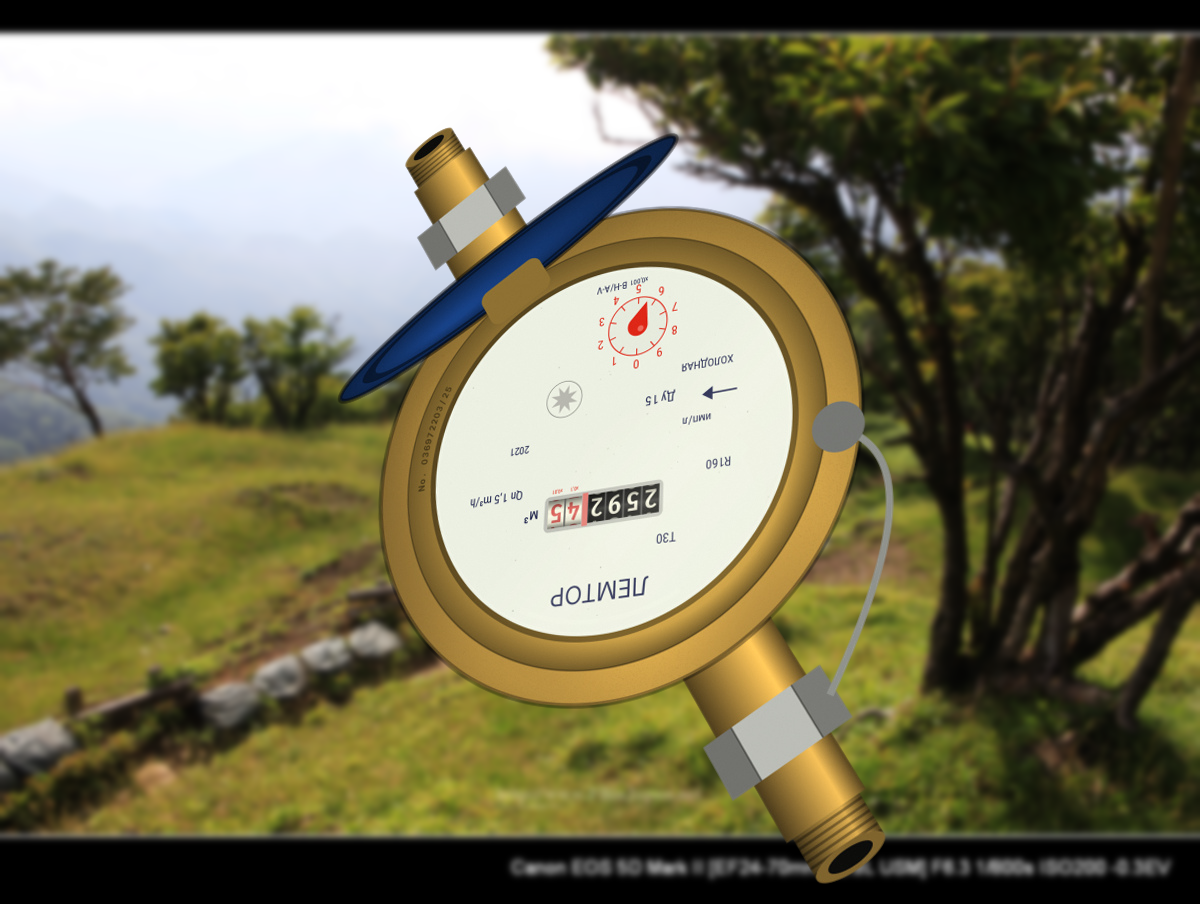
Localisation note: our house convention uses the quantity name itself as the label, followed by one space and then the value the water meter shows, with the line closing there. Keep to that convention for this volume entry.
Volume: 2592.455 m³
